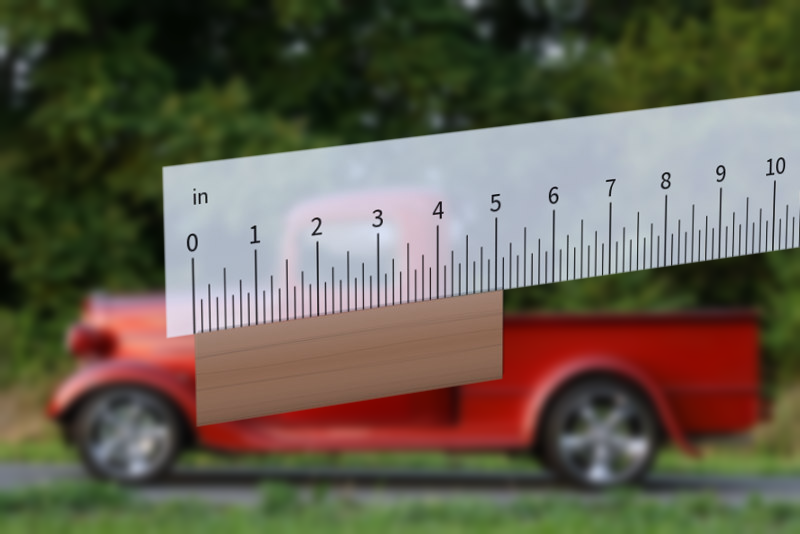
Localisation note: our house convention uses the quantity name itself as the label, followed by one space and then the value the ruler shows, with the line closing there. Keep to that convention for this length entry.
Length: 5.125 in
